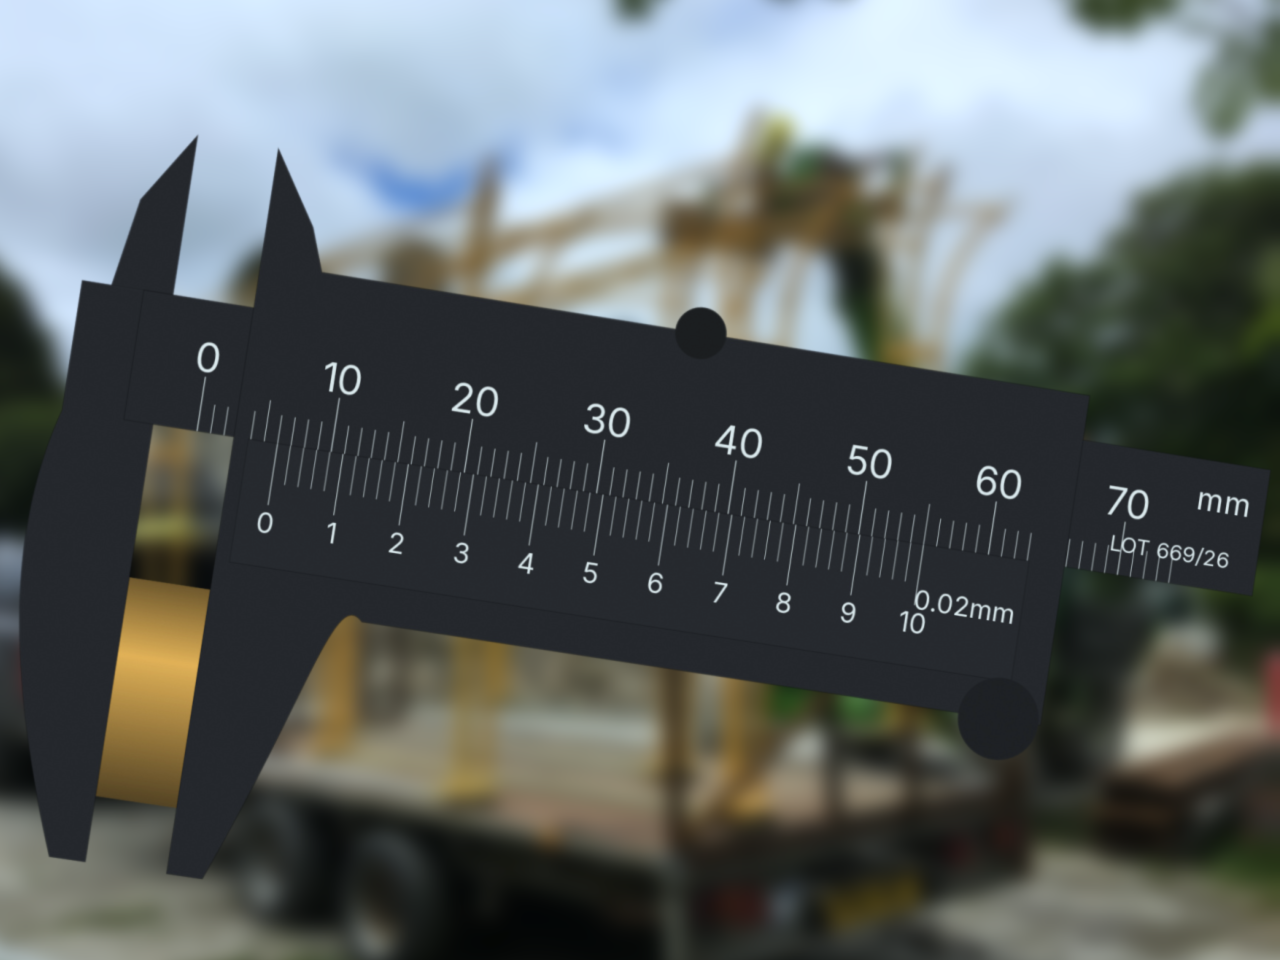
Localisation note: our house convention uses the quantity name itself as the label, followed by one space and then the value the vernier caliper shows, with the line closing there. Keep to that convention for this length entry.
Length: 6.0 mm
